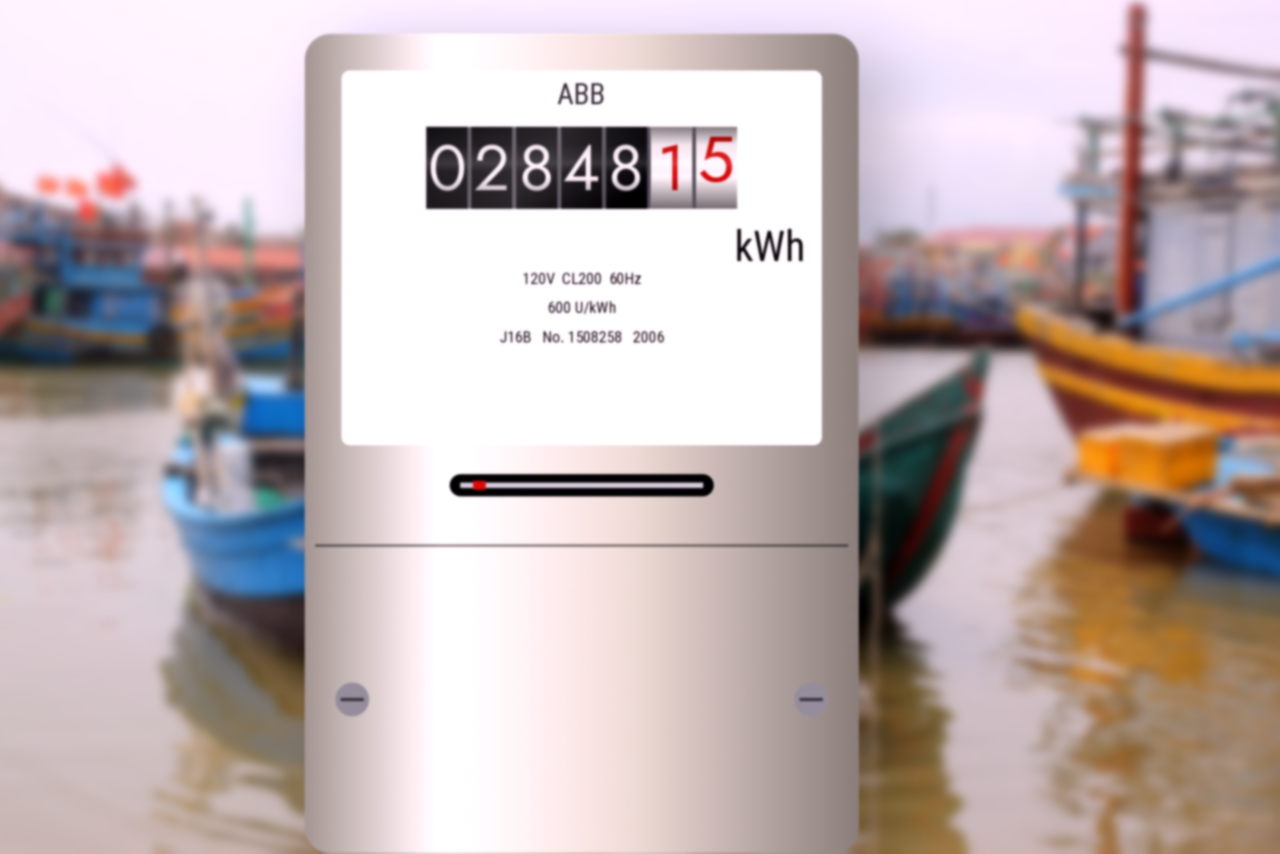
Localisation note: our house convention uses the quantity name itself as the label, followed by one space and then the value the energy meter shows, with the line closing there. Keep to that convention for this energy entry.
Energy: 2848.15 kWh
